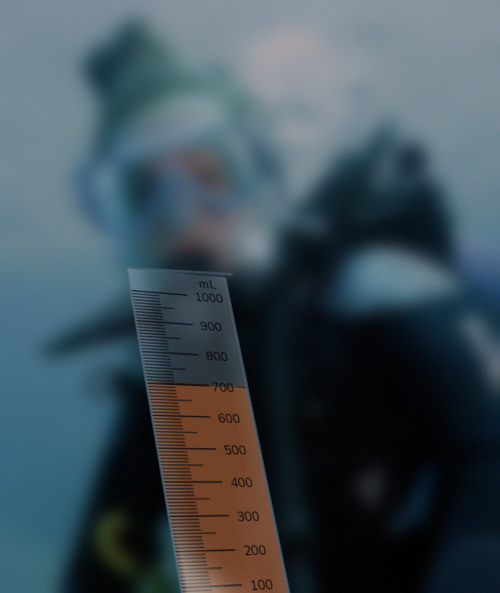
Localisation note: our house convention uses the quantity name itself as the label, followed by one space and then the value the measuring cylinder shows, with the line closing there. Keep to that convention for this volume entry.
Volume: 700 mL
